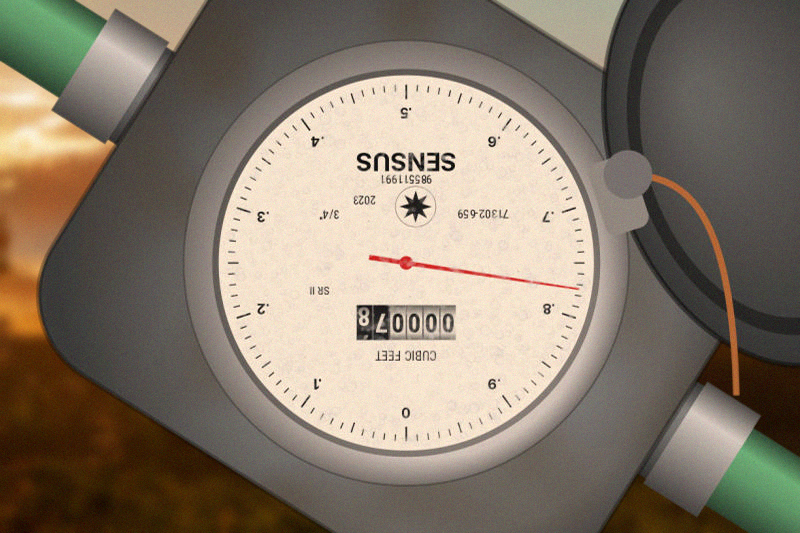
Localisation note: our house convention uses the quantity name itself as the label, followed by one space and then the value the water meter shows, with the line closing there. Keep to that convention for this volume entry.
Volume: 77.77 ft³
